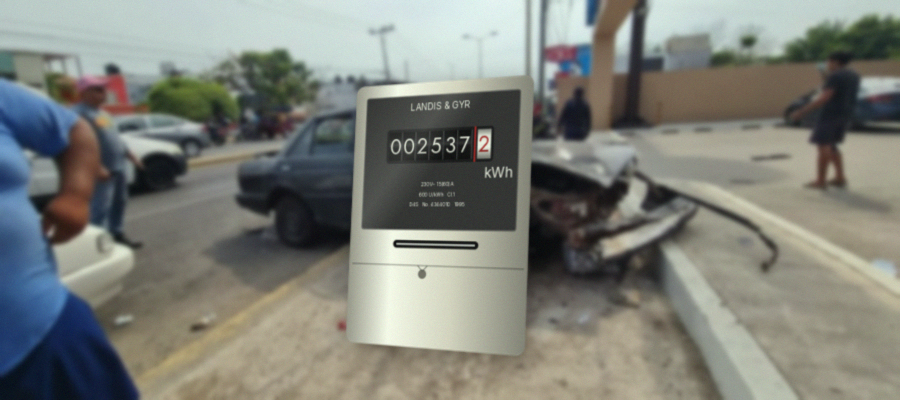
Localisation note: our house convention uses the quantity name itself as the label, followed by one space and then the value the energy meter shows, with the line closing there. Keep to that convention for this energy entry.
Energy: 2537.2 kWh
